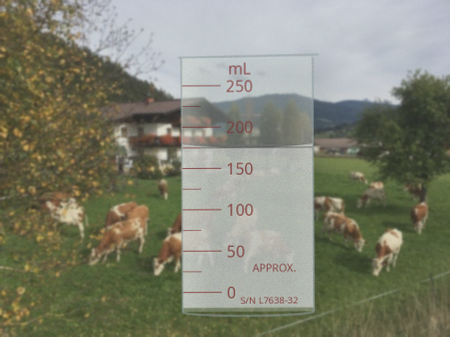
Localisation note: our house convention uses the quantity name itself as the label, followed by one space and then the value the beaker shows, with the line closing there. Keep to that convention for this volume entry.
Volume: 175 mL
